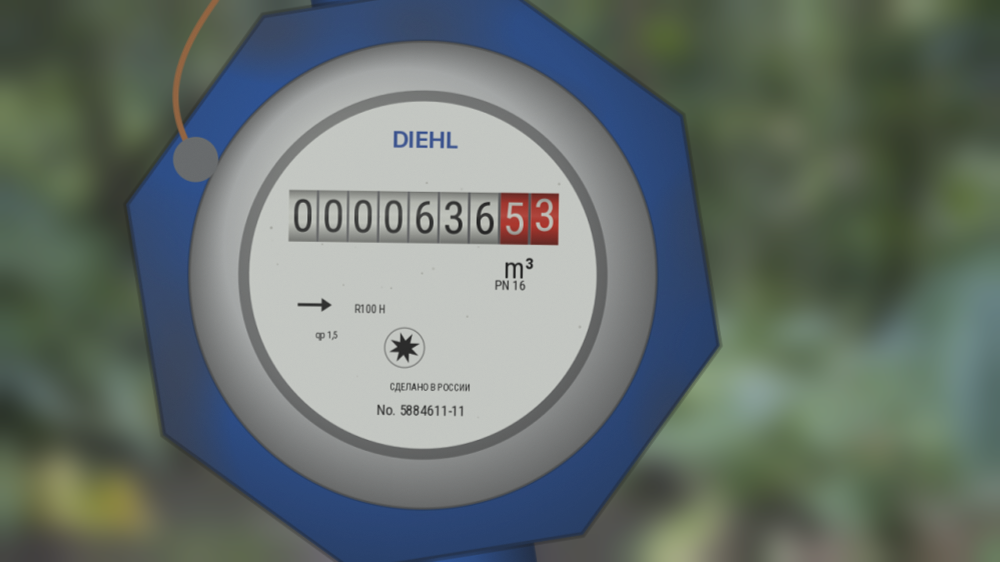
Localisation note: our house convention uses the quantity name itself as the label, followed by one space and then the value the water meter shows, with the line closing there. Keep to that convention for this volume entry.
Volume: 636.53 m³
